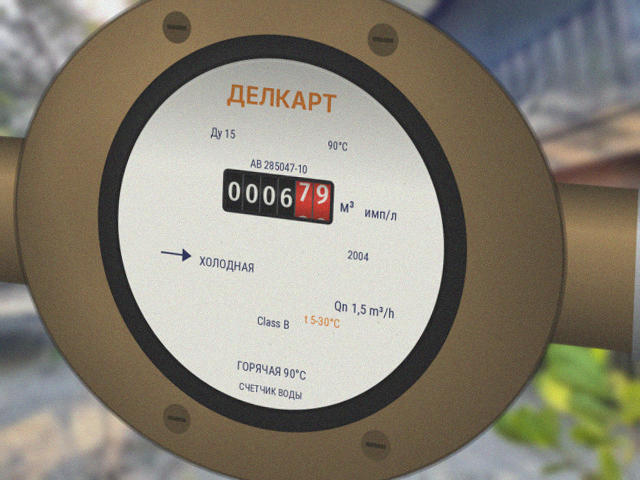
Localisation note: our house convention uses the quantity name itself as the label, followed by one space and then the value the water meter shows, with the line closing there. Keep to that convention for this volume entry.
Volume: 6.79 m³
